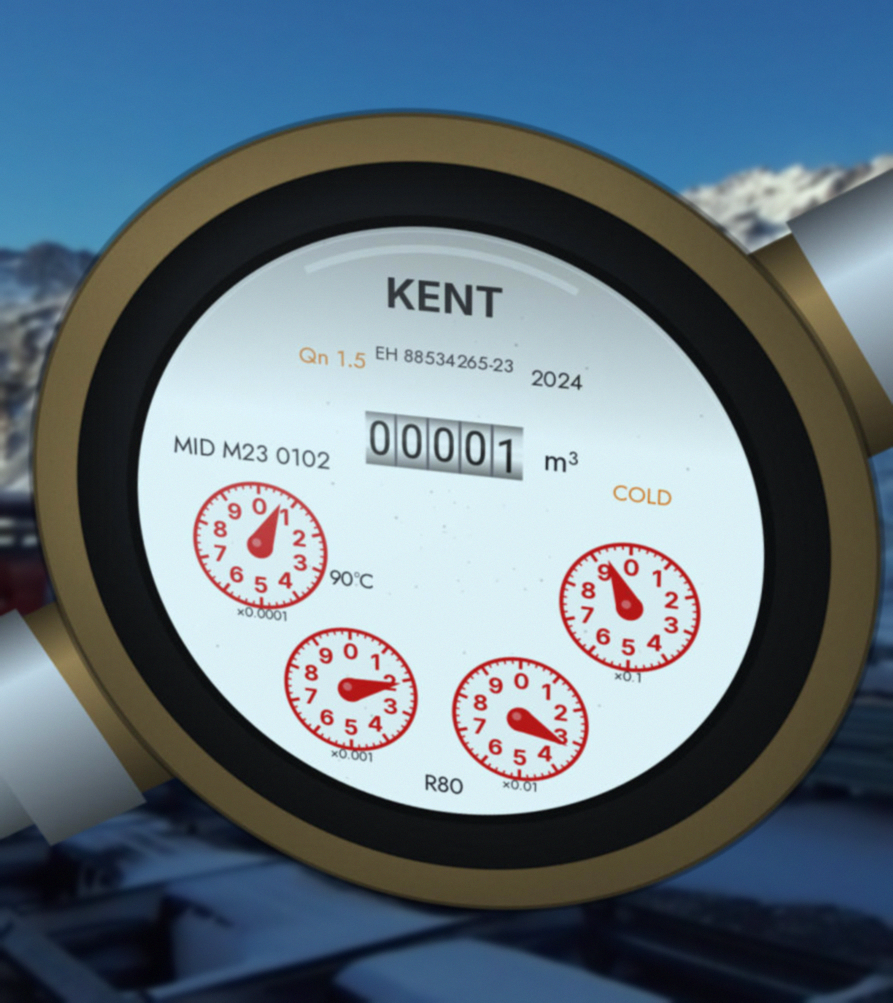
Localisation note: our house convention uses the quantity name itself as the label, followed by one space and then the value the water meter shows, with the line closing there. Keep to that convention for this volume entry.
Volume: 0.9320 m³
